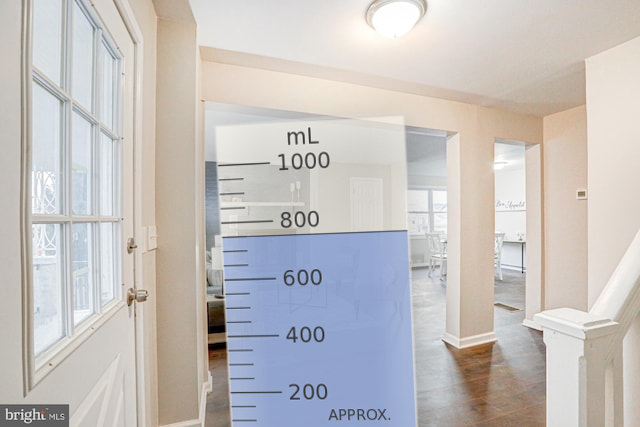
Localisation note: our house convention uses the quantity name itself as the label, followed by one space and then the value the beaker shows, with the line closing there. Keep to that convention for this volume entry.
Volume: 750 mL
